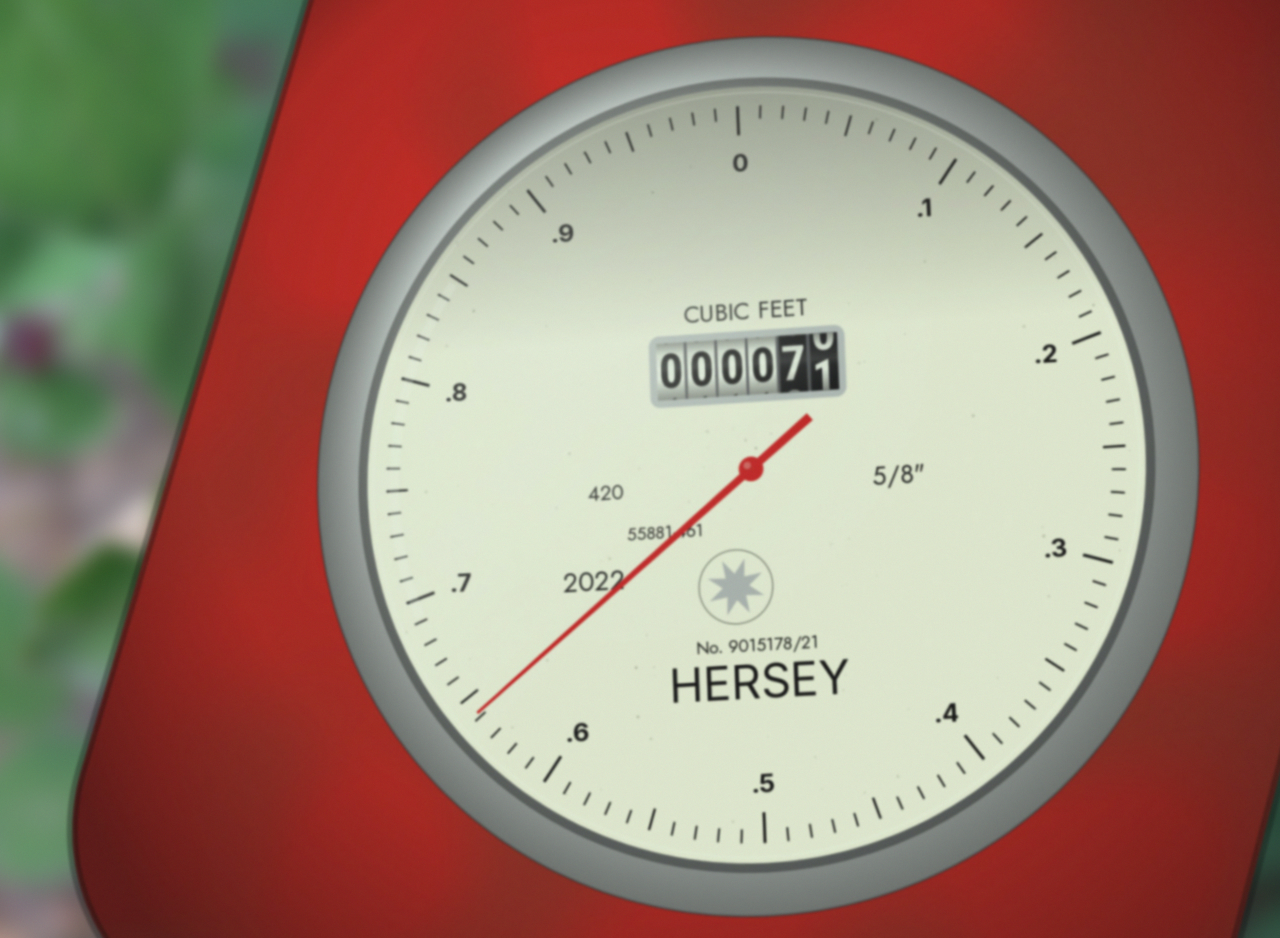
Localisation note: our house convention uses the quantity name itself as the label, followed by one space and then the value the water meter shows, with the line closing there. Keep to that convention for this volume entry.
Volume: 70.64 ft³
